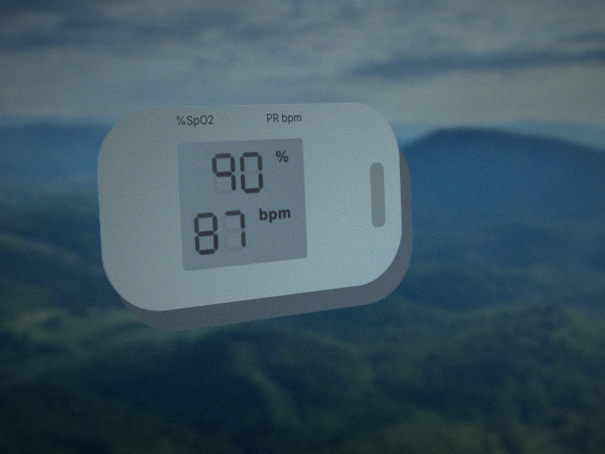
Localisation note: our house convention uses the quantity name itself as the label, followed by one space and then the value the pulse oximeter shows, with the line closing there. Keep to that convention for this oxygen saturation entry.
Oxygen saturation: 90 %
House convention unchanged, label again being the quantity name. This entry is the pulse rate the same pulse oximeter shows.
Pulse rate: 87 bpm
